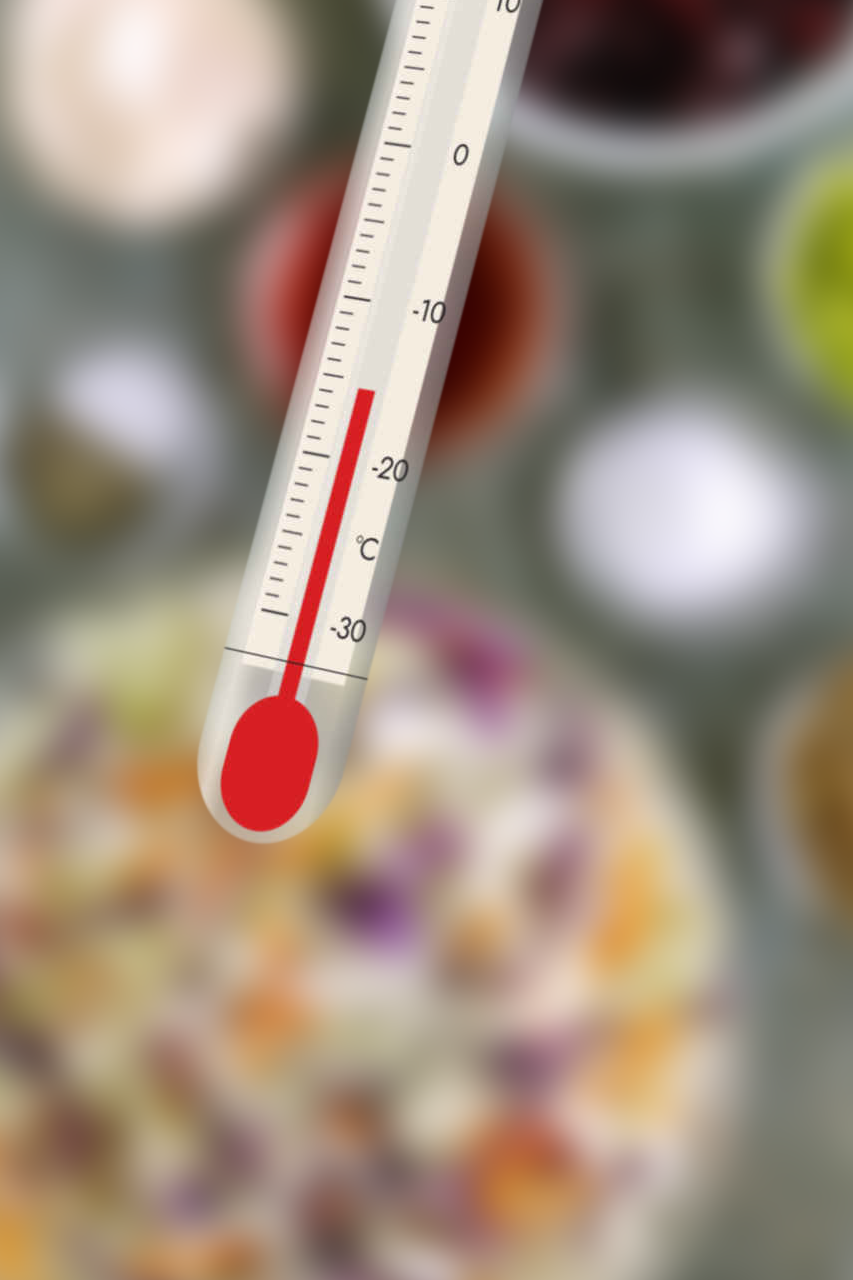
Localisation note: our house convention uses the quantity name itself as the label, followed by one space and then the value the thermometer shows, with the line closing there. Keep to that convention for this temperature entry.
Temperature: -15.5 °C
